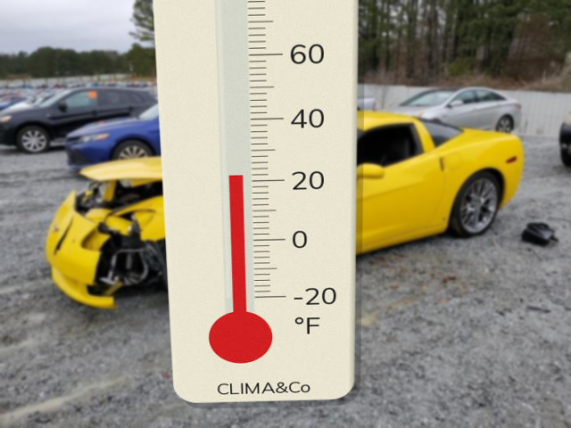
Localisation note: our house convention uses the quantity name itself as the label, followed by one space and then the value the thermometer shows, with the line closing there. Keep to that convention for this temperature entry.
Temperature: 22 °F
